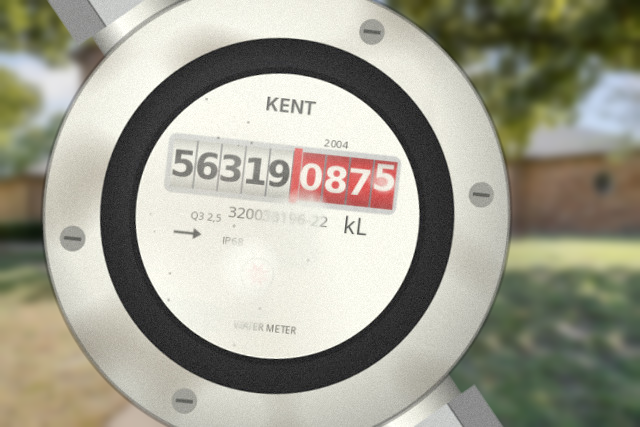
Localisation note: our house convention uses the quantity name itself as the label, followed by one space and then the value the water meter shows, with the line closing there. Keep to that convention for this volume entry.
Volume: 56319.0875 kL
